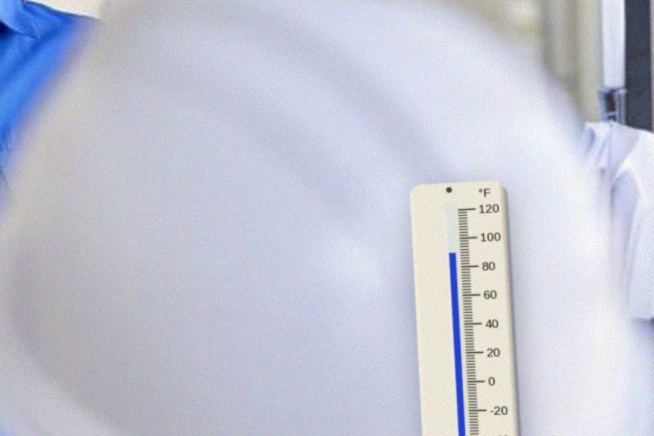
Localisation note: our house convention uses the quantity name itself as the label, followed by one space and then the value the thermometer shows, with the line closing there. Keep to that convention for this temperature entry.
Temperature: 90 °F
